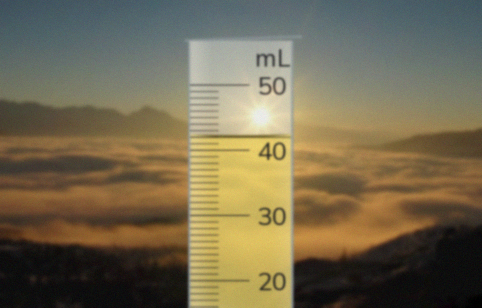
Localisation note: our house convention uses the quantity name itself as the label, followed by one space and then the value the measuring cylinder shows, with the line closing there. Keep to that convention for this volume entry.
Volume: 42 mL
